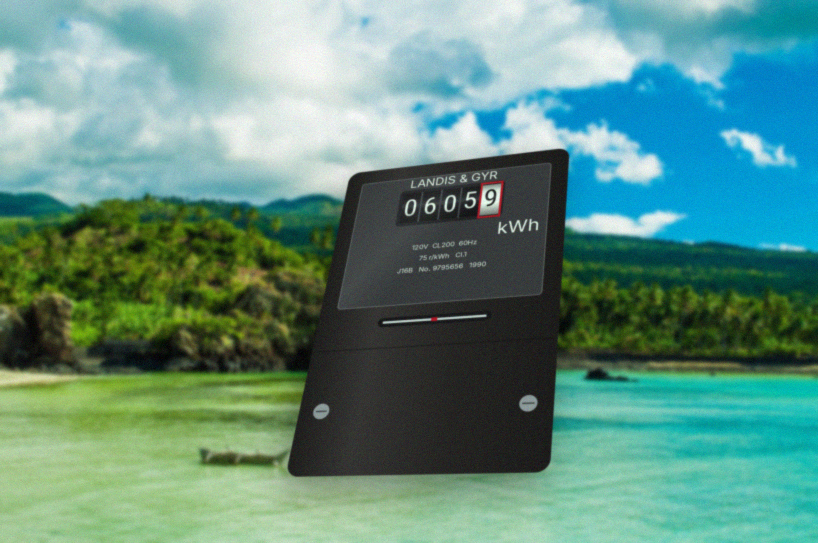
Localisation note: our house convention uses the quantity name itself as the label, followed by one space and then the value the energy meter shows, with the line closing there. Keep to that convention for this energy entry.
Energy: 605.9 kWh
